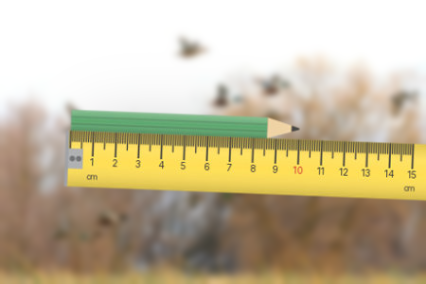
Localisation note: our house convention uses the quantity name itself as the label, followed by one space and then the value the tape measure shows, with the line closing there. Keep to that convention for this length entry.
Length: 10 cm
